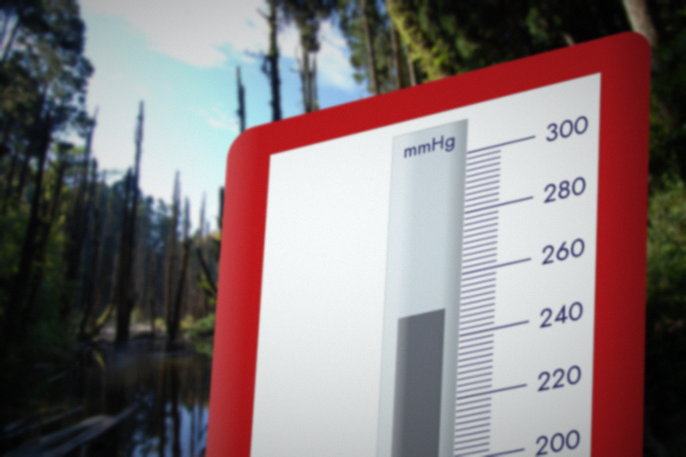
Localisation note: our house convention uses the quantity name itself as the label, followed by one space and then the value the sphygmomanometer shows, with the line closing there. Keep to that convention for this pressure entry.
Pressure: 250 mmHg
